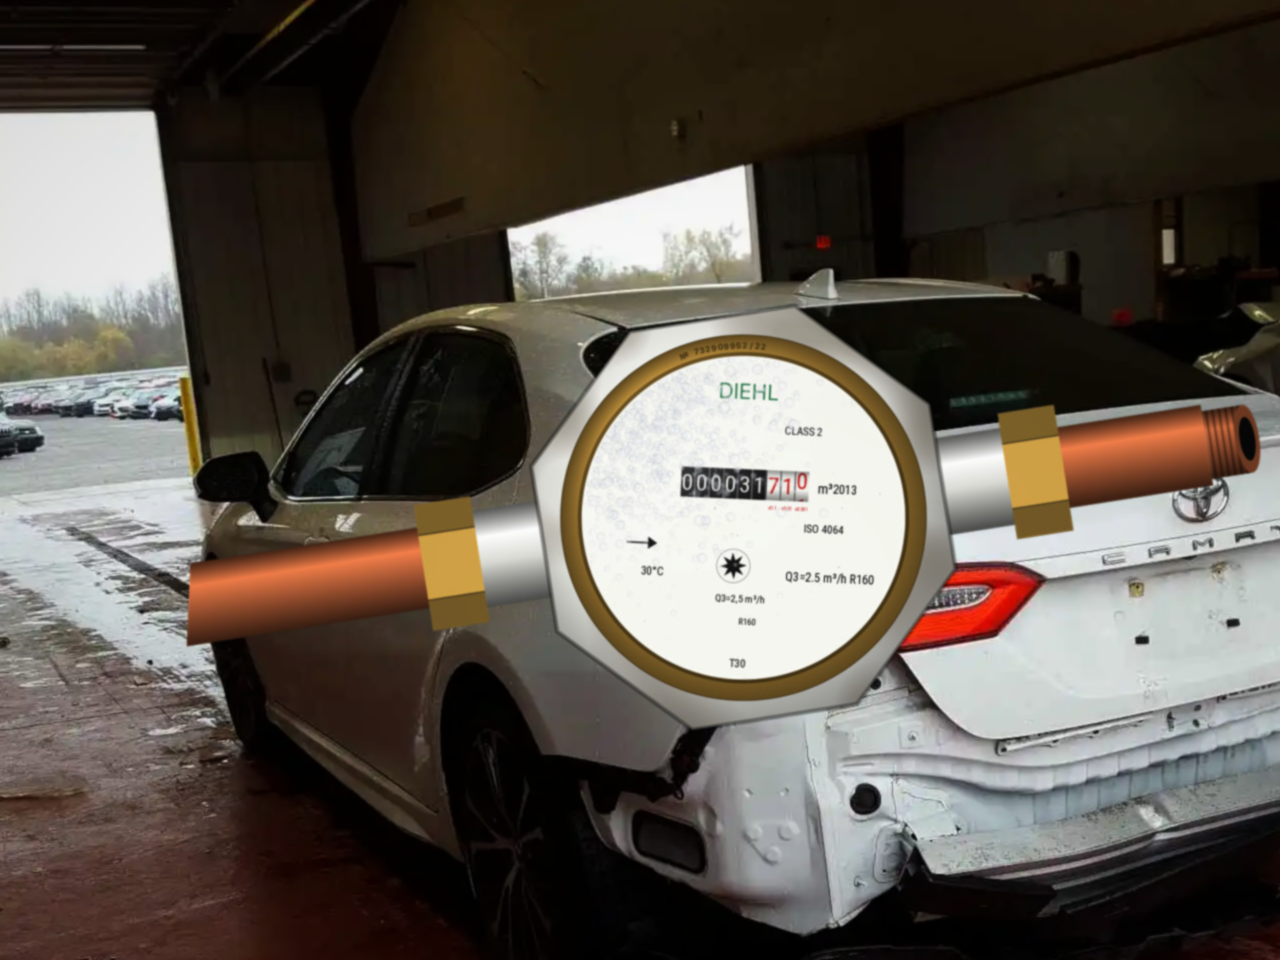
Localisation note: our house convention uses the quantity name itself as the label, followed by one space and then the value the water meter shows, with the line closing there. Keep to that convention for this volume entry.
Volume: 31.710 m³
